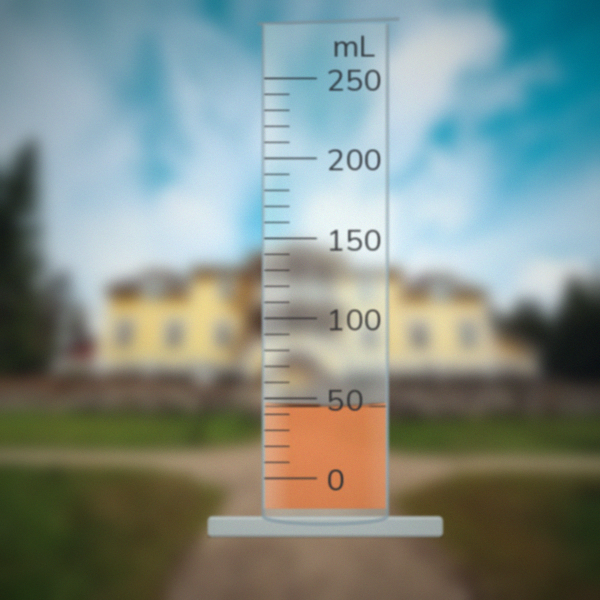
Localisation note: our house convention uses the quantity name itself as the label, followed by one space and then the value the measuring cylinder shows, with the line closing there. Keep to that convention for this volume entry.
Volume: 45 mL
